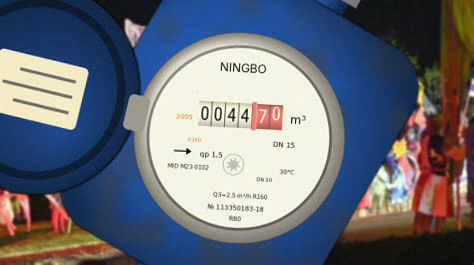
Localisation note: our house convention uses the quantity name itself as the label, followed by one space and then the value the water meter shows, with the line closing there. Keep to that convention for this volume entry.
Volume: 44.70 m³
